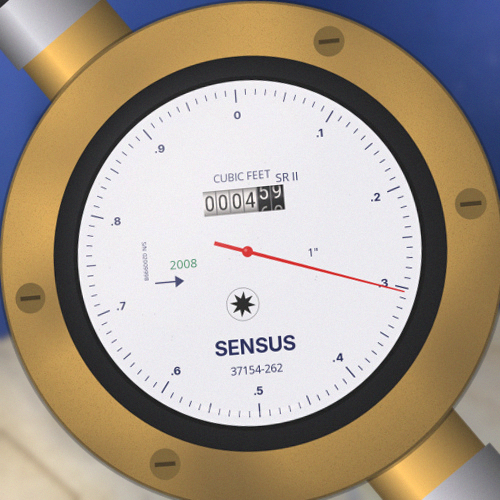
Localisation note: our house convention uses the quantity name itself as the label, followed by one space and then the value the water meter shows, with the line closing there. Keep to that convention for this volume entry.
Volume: 459.30 ft³
